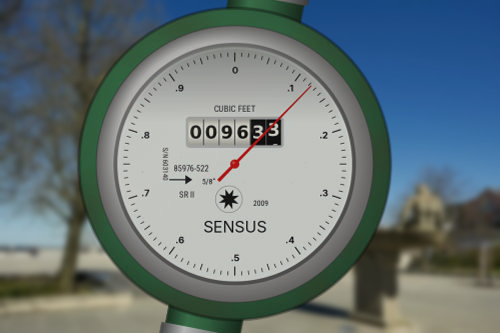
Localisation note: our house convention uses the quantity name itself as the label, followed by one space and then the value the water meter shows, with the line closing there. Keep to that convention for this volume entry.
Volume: 9633.12 ft³
